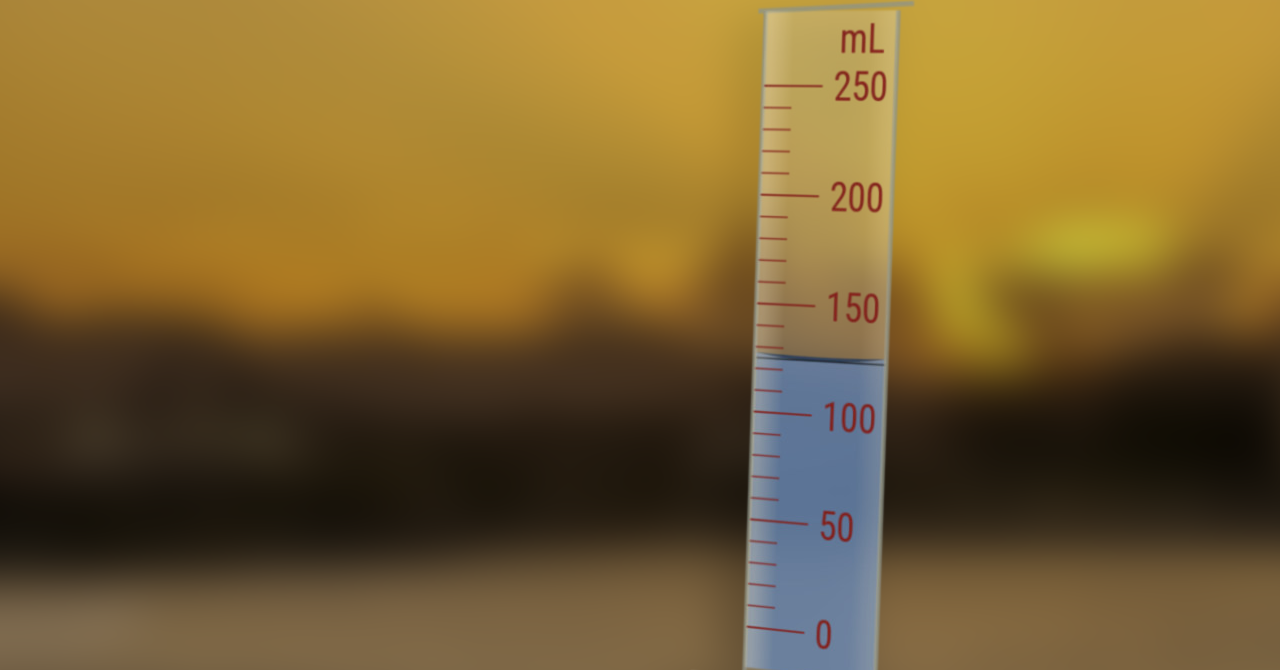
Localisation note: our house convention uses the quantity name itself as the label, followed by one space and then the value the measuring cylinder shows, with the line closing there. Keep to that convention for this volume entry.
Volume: 125 mL
